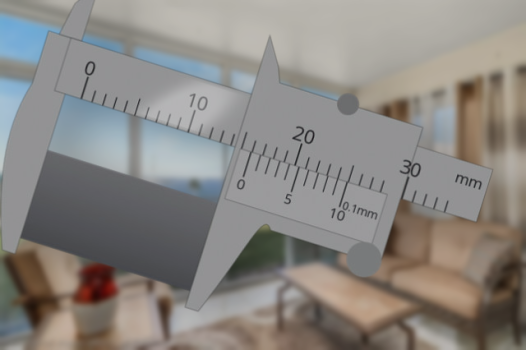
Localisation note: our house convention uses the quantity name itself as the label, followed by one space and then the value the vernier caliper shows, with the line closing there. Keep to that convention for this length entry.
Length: 15.9 mm
